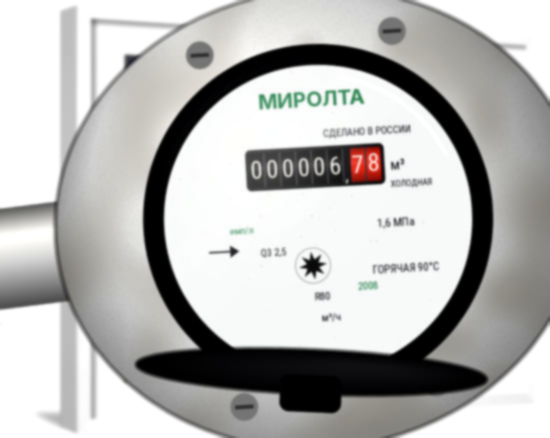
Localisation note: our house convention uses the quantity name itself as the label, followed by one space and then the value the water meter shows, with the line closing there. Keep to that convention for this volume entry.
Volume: 6.78 m³
